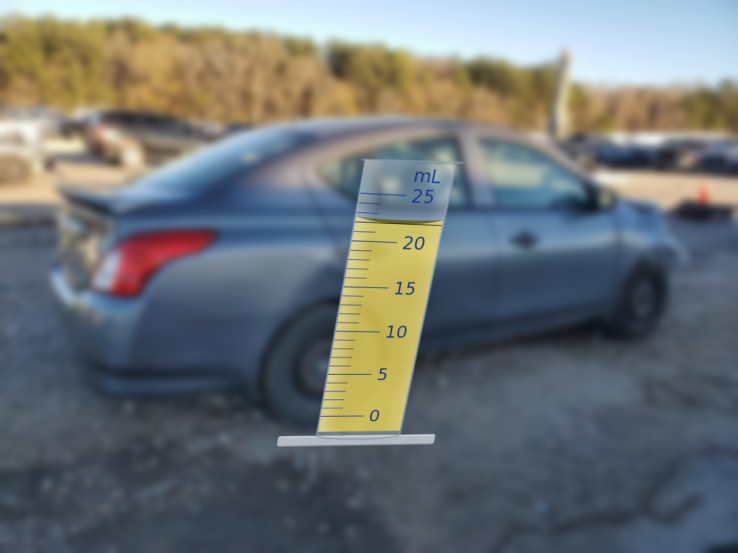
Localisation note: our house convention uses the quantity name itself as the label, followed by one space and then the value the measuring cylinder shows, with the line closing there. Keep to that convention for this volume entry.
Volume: 22 mL
